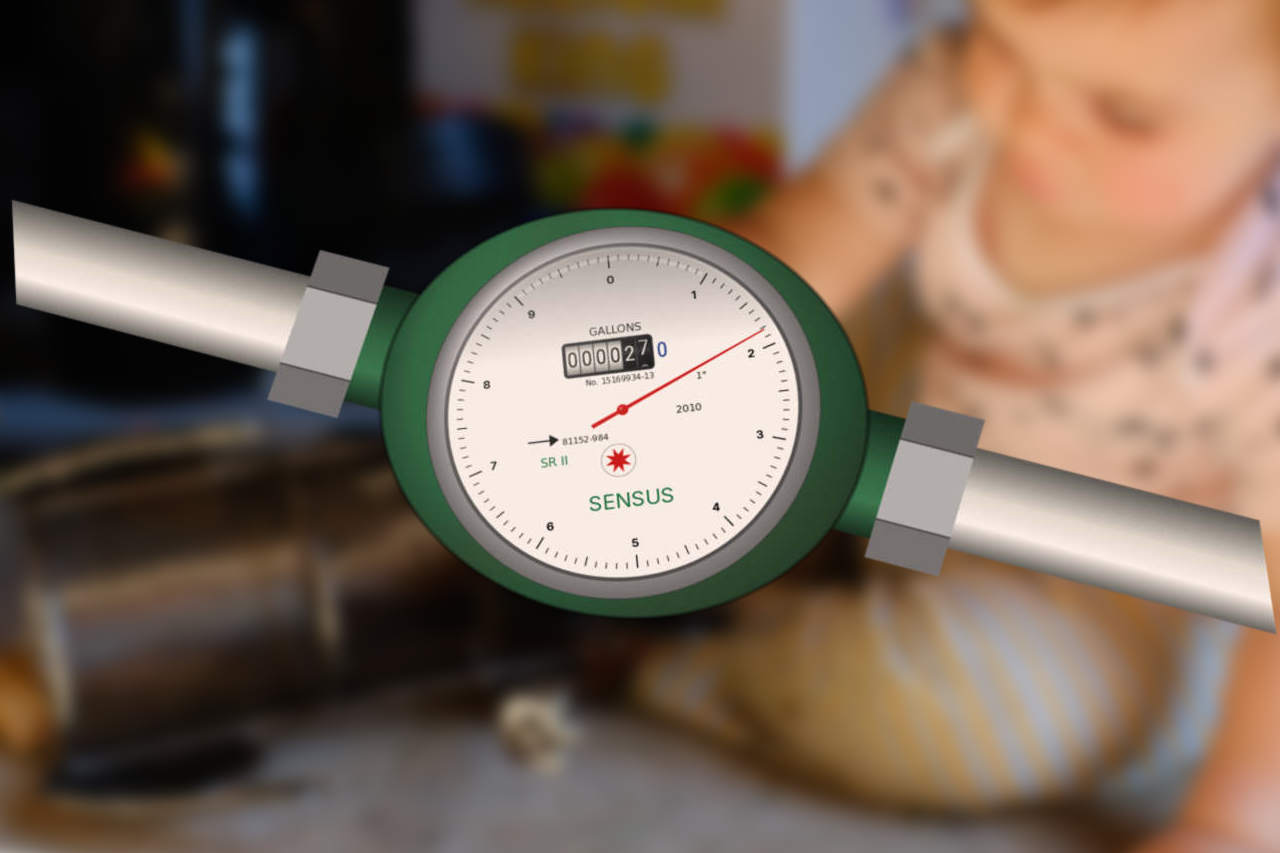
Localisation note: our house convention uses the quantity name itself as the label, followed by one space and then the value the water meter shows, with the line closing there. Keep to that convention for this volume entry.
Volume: 271.8 gal
